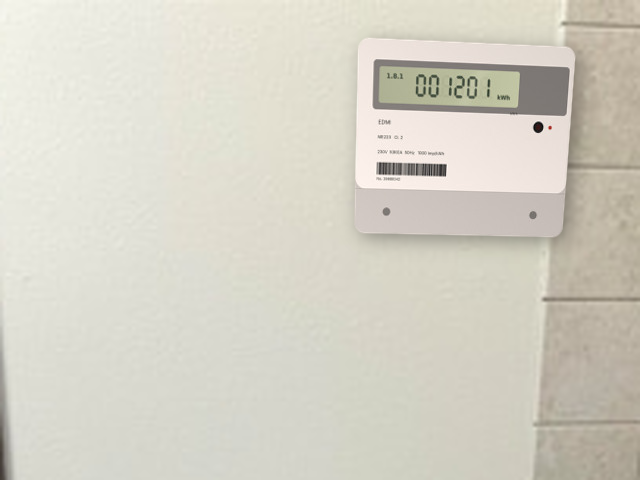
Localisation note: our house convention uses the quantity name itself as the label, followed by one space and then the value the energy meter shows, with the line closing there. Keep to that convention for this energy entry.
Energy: 1201 kWh
